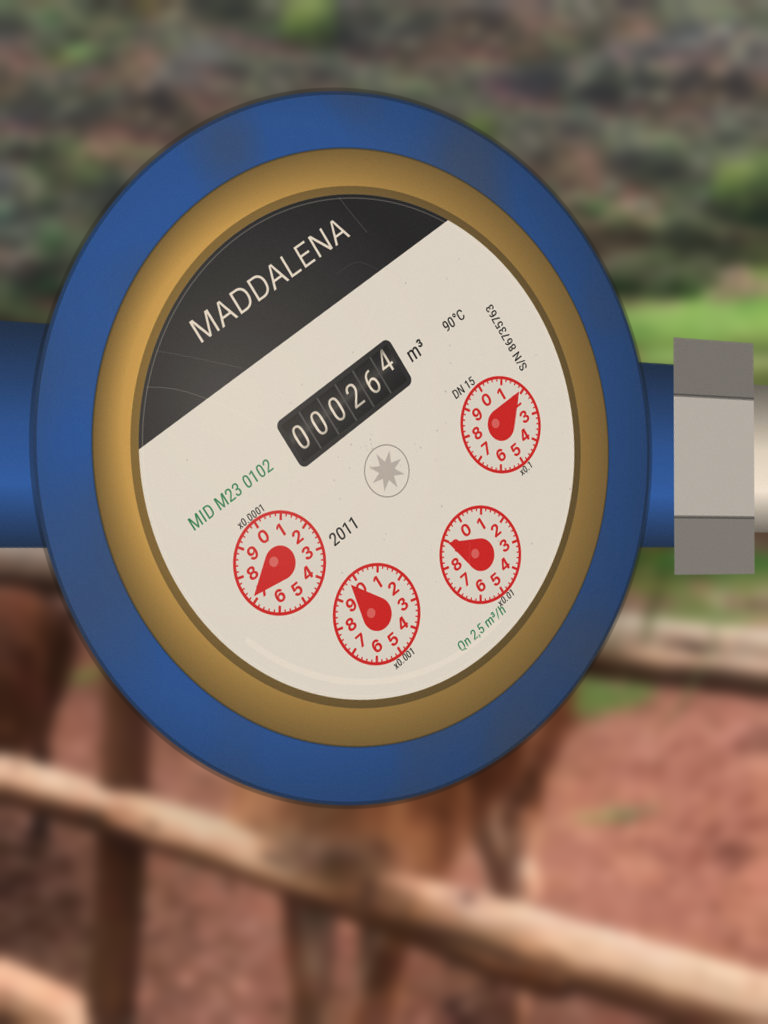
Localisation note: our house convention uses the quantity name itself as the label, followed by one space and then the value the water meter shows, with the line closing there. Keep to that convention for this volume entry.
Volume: 264.1897 m³
